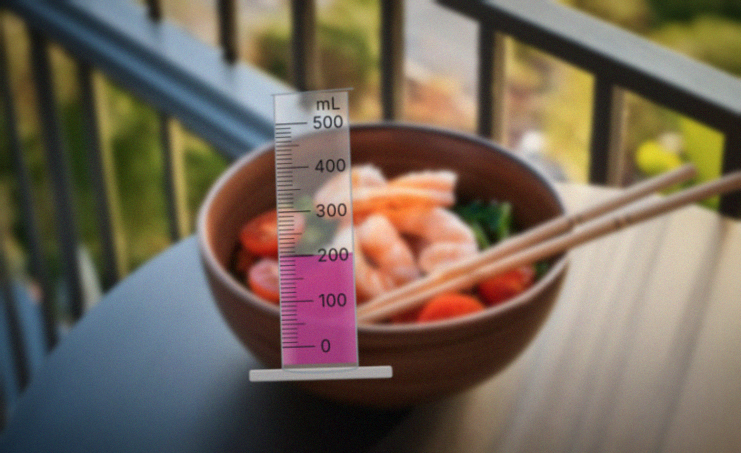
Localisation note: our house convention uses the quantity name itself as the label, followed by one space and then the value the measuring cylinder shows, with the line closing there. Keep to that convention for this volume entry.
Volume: 200 mL
